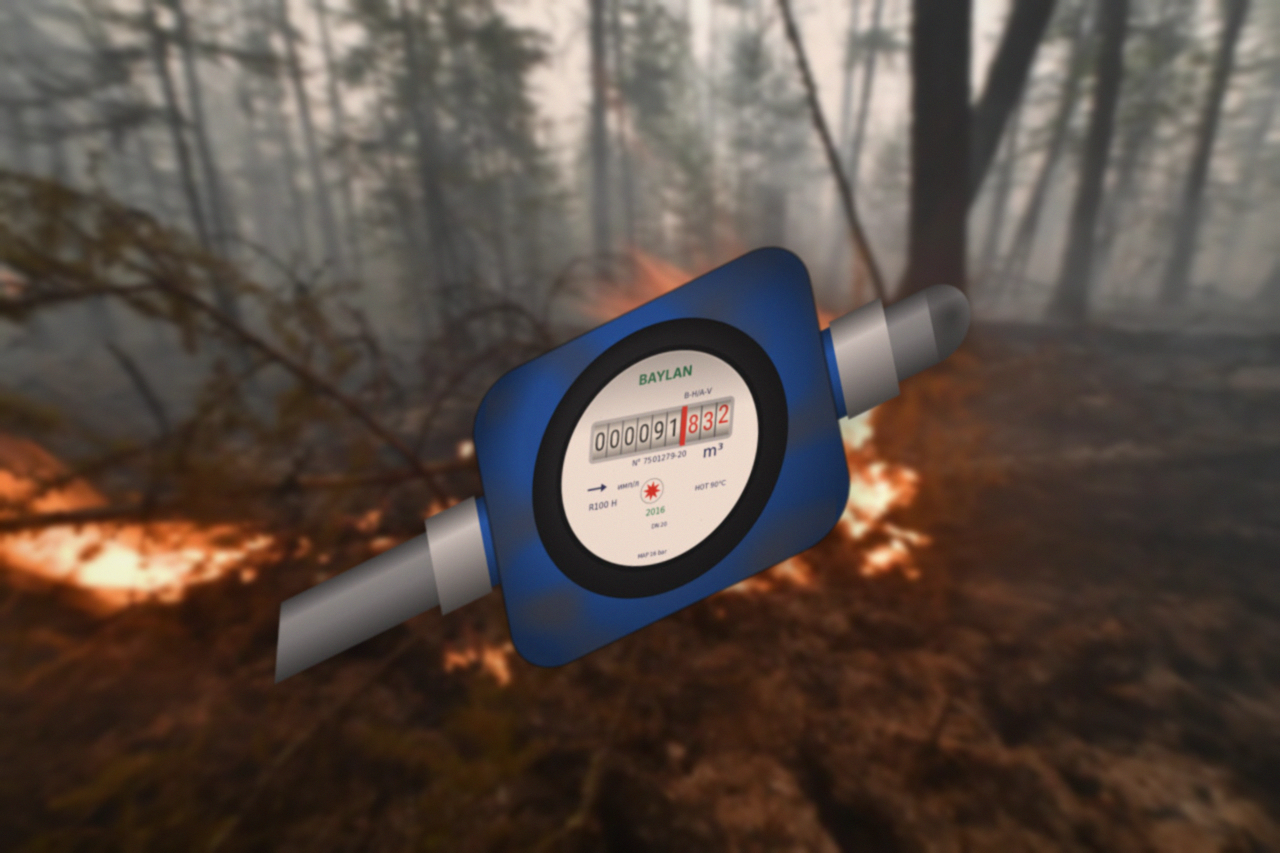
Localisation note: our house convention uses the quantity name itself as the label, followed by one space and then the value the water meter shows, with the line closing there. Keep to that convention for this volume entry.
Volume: 91.832 m³
